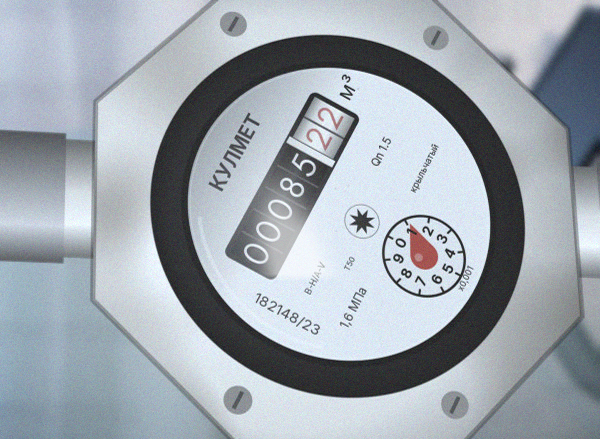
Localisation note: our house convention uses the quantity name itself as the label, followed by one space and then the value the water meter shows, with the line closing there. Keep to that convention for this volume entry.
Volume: 85.221 m³
